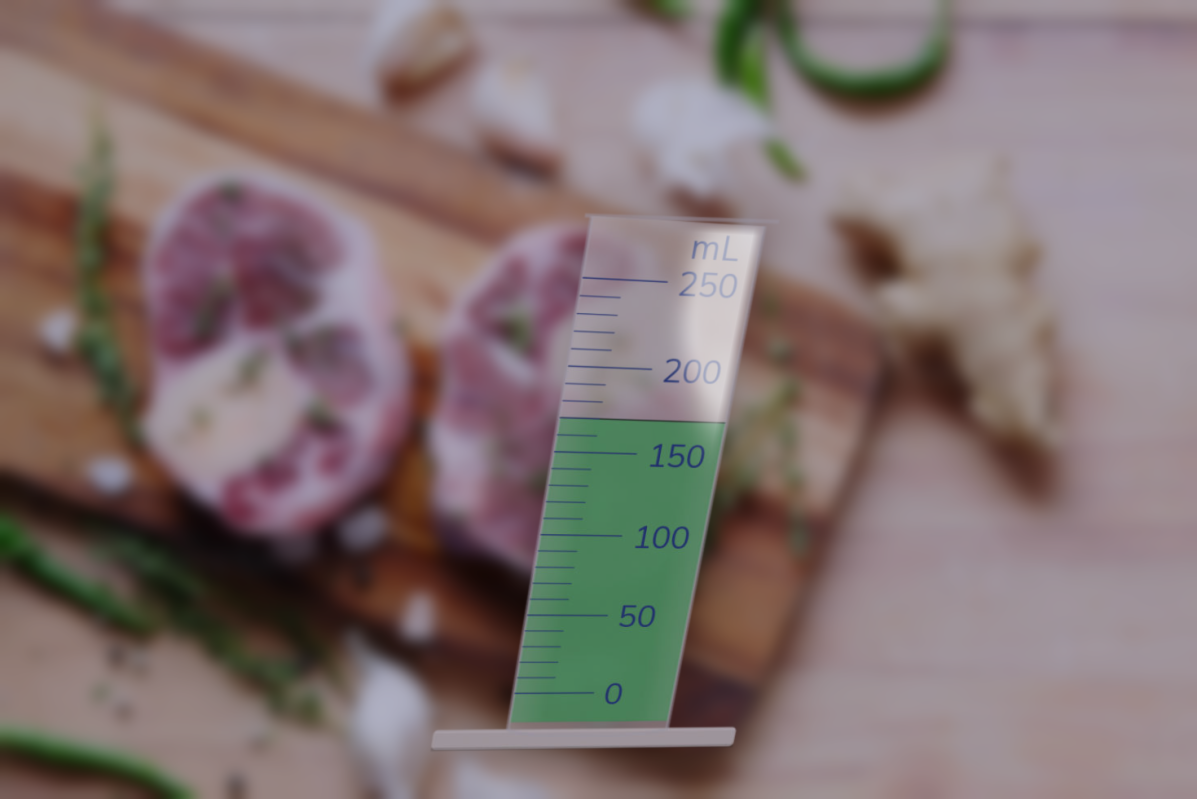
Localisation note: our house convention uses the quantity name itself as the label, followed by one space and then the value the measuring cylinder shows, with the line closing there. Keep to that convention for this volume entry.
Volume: 170 mL
